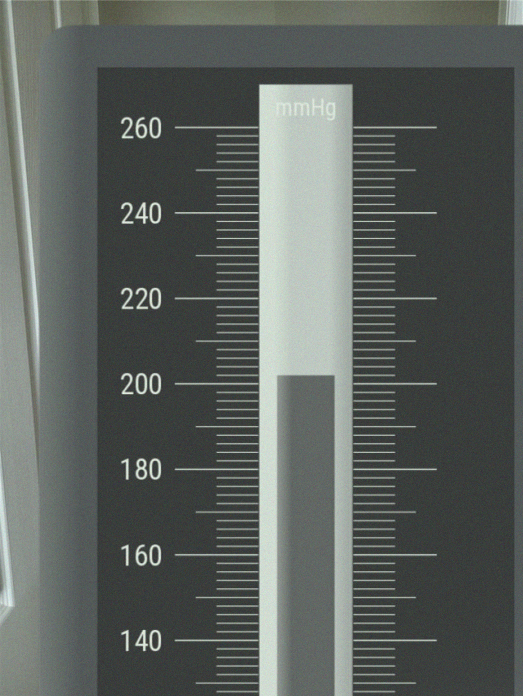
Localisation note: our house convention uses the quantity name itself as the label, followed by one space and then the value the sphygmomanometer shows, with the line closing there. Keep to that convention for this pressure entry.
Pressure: 202 mmHg
